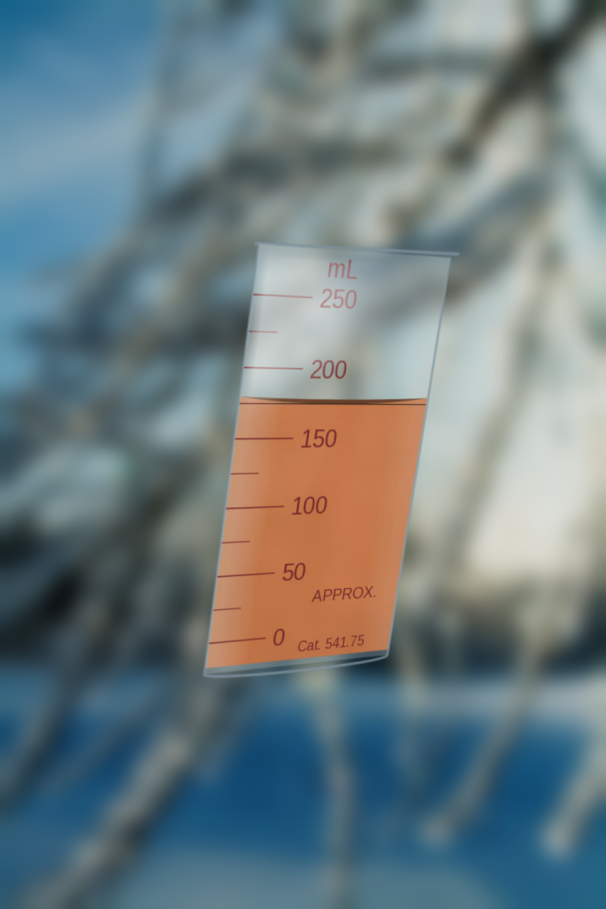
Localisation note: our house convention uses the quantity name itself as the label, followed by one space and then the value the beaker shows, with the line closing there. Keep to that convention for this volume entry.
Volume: 175 mL
